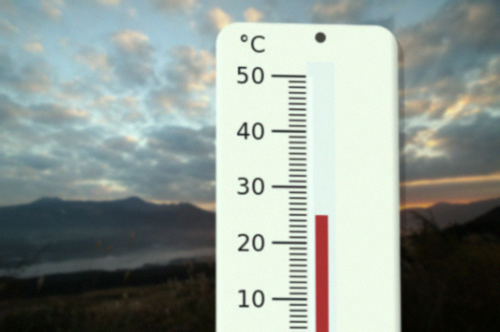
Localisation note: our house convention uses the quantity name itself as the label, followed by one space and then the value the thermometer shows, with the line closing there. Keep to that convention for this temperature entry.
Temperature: 25 °C
